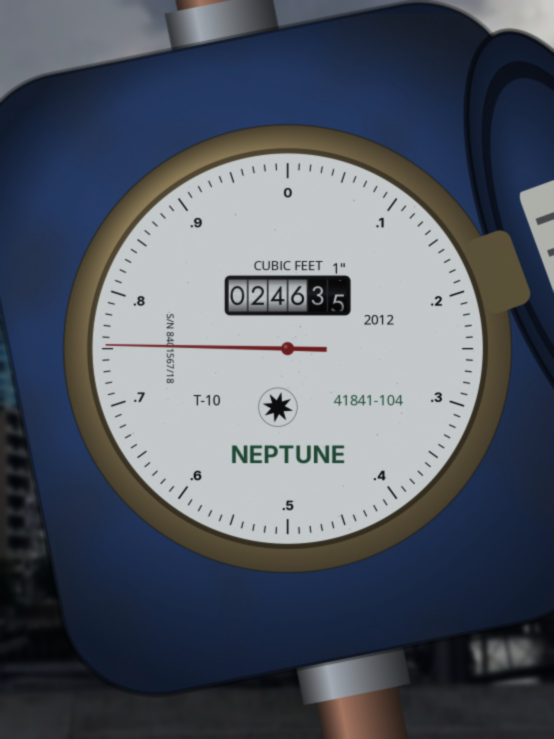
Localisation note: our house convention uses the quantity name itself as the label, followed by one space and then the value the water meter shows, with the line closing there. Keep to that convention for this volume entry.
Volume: 24634.75 ft³
